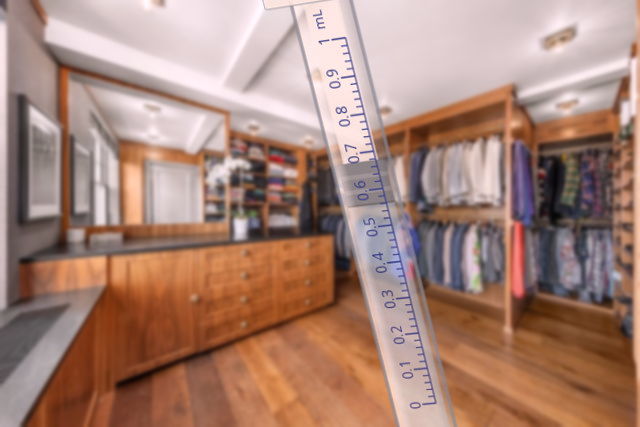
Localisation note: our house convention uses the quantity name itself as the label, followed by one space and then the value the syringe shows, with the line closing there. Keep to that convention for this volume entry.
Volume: 0.56 mL
